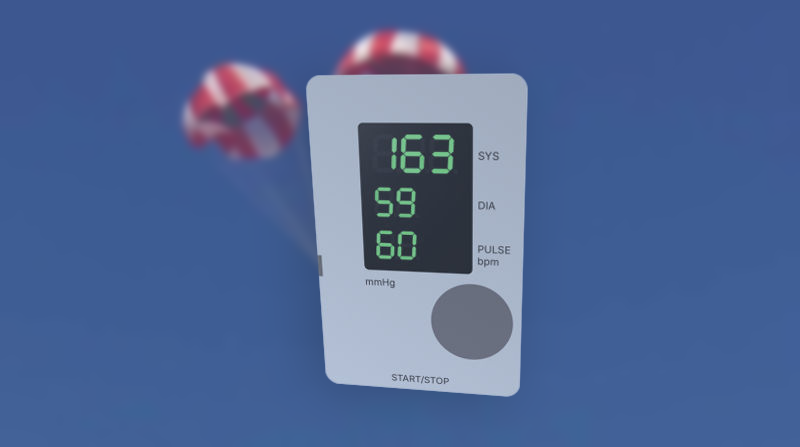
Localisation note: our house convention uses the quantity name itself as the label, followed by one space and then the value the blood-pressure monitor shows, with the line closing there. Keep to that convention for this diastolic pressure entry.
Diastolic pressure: 59 mmHg
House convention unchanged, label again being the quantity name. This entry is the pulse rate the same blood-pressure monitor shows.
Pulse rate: 60 bpm
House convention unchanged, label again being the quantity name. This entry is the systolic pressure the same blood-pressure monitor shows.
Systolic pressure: 163 mmHg
